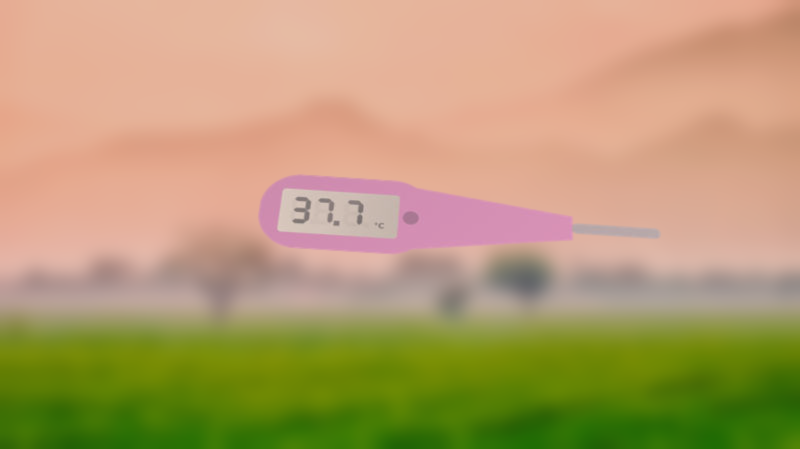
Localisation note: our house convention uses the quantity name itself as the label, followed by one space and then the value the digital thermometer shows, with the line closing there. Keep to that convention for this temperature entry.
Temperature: 37.7 °C
